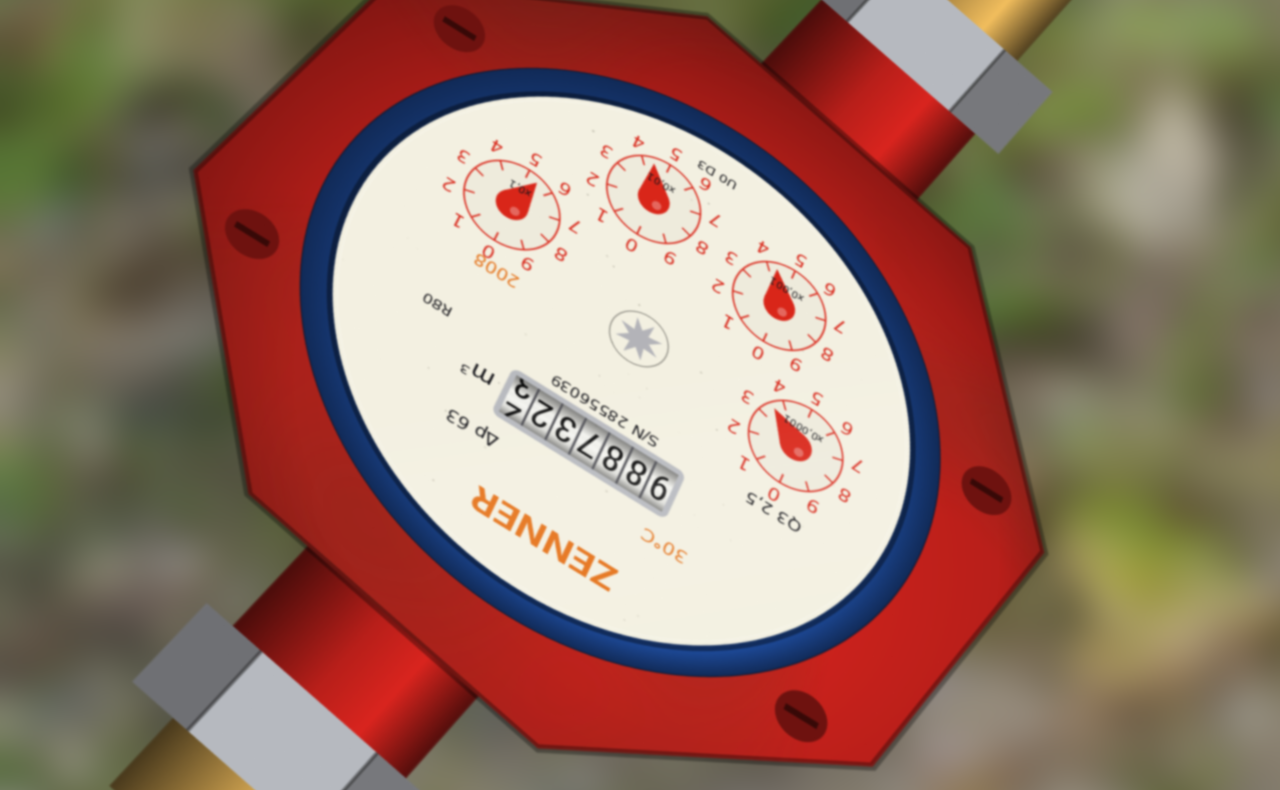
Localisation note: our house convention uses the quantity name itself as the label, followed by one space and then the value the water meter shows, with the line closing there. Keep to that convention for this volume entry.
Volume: 9887322.5443 m³
